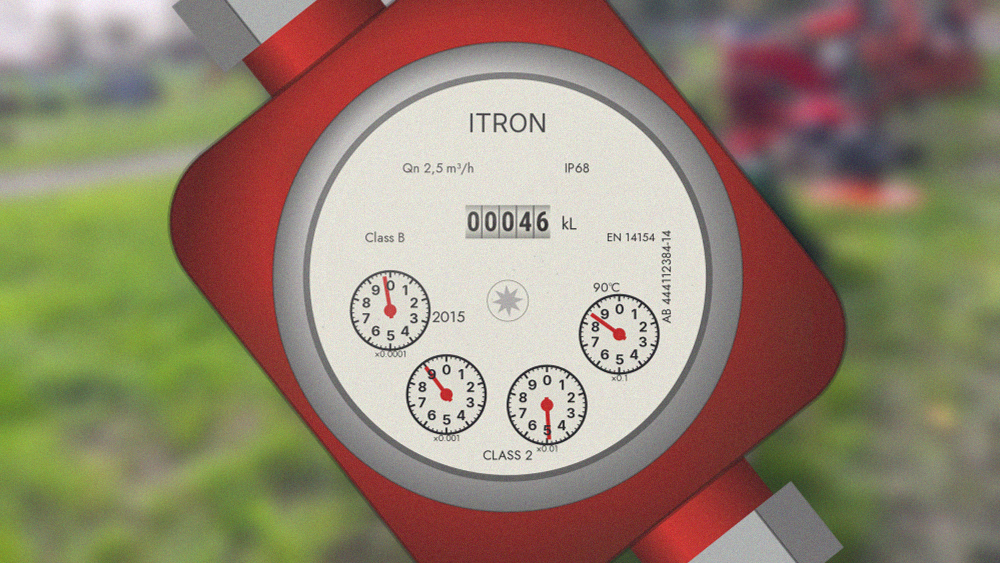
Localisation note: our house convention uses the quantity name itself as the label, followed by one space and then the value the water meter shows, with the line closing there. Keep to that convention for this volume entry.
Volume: 46.8489 kL
